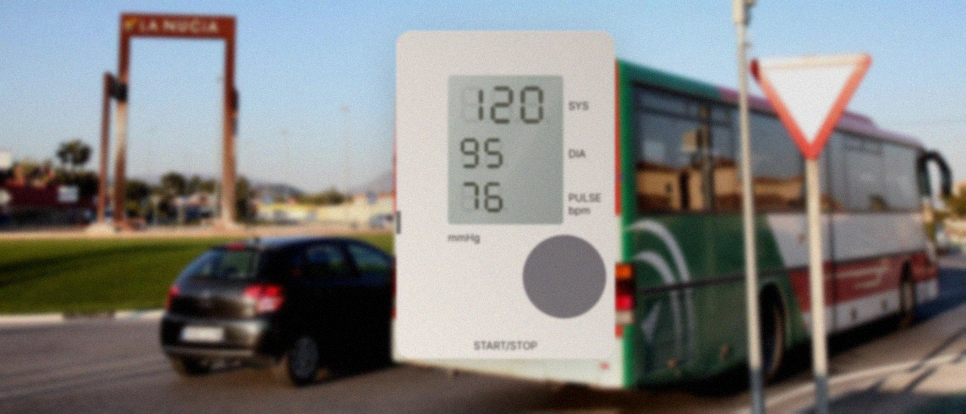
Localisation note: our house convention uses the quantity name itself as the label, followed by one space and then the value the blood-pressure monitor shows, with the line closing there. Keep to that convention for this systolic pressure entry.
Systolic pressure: 120 mmHg
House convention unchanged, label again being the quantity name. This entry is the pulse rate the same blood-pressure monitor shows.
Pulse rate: 76 bpm
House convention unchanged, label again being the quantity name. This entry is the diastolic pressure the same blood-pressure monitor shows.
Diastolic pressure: 95 mmHg
